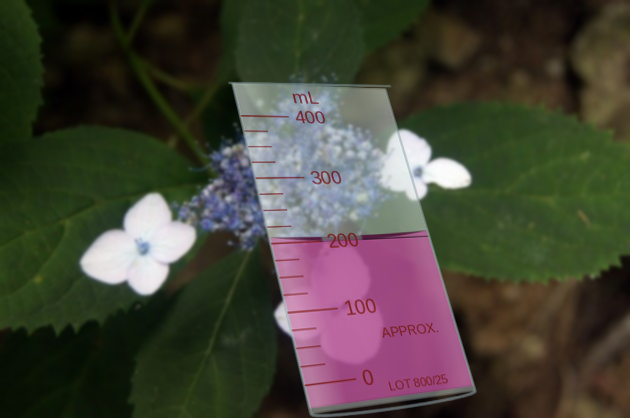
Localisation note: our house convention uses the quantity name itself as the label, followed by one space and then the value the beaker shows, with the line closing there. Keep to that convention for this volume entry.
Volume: 200 mL
